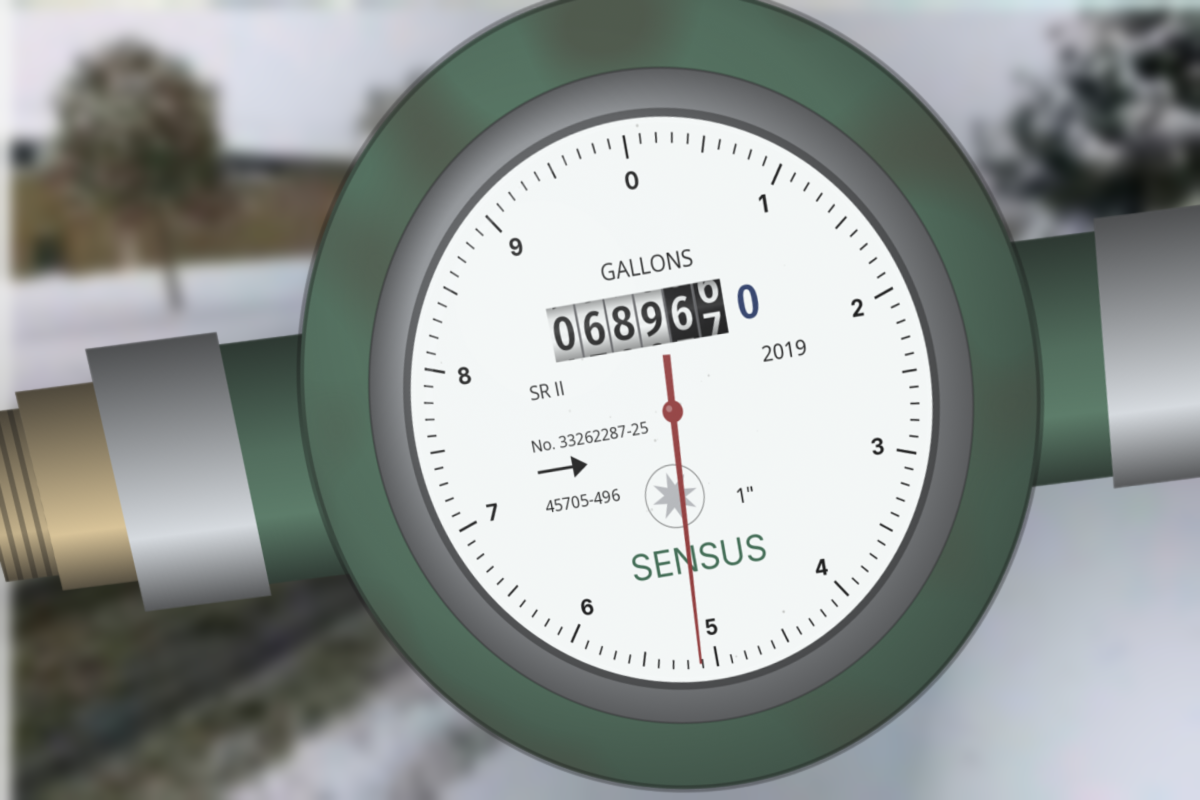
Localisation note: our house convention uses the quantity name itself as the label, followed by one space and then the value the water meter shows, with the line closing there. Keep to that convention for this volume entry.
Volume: 689665.1 gal
